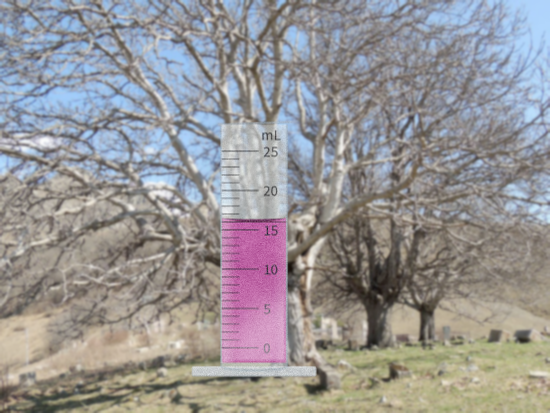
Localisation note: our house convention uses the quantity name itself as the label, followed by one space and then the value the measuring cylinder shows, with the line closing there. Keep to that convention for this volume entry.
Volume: 16 mL
